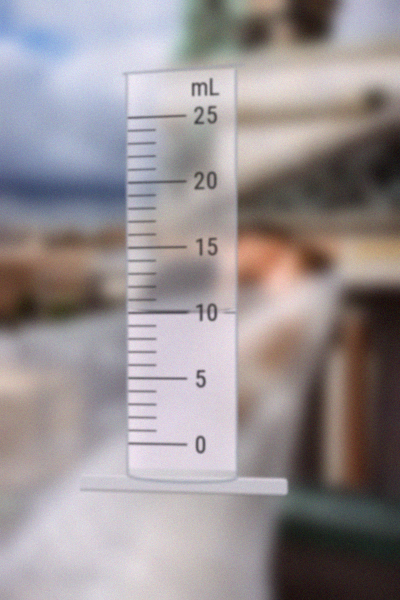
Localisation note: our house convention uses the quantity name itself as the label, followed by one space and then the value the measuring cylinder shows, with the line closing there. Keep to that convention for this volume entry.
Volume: 10 mL
